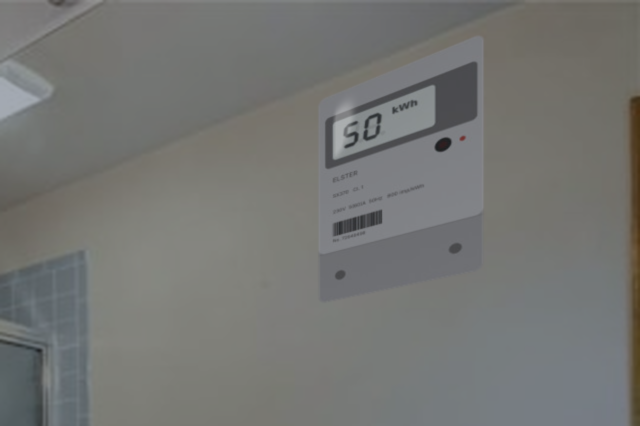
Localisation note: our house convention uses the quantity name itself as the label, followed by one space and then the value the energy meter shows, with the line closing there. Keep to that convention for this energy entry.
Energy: 50 kWh
